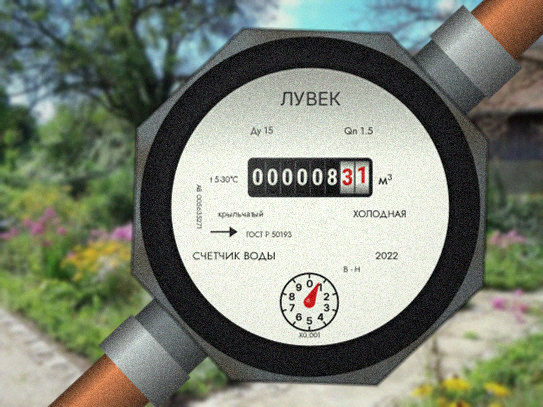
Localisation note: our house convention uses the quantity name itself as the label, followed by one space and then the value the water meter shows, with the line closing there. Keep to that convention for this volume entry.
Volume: 8.310 m³
